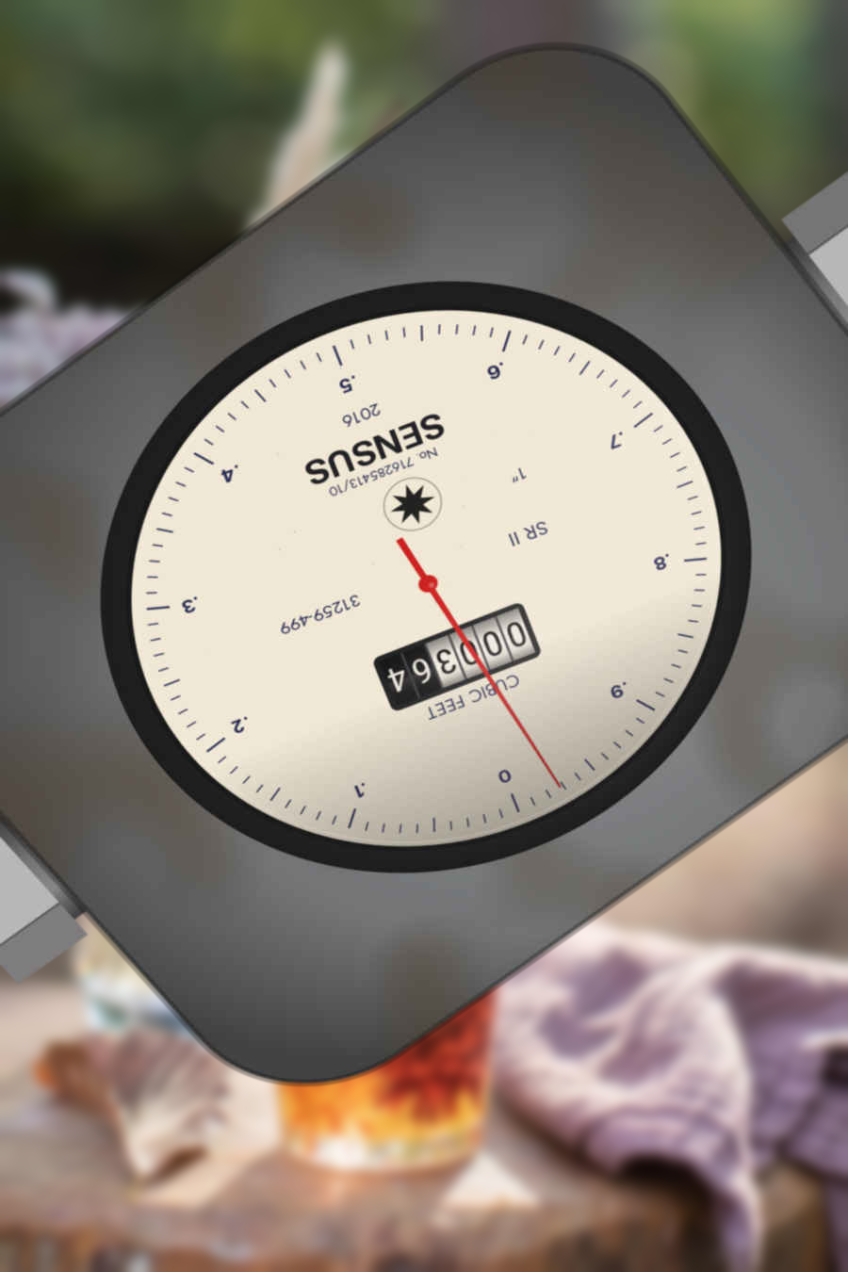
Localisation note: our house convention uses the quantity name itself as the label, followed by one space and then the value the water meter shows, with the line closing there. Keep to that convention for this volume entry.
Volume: 363.97 ft³
